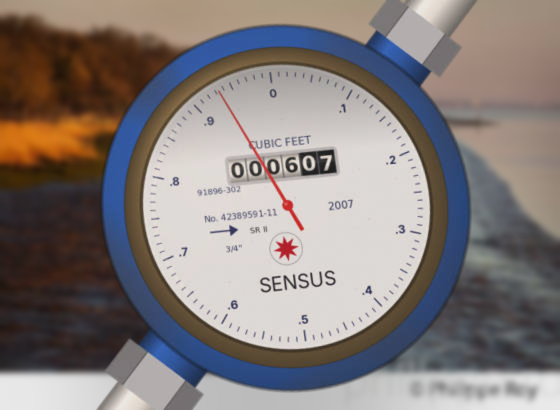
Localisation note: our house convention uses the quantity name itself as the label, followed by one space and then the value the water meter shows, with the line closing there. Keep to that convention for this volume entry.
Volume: 606.93 ft³
